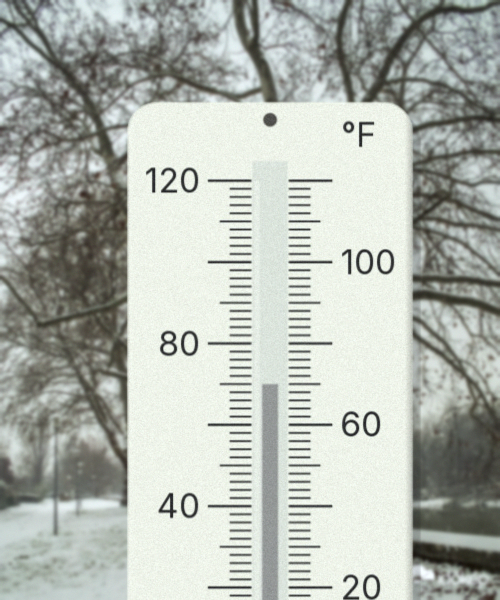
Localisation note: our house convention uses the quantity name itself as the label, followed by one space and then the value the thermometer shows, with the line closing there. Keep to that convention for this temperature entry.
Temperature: 70 °F
